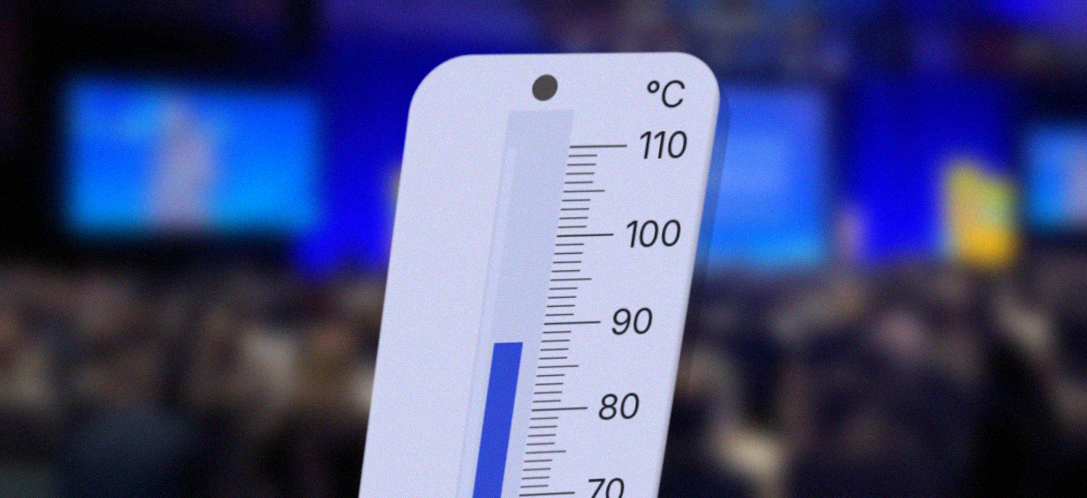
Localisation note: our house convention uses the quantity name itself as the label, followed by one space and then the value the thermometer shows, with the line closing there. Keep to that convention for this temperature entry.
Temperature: 88 °C
